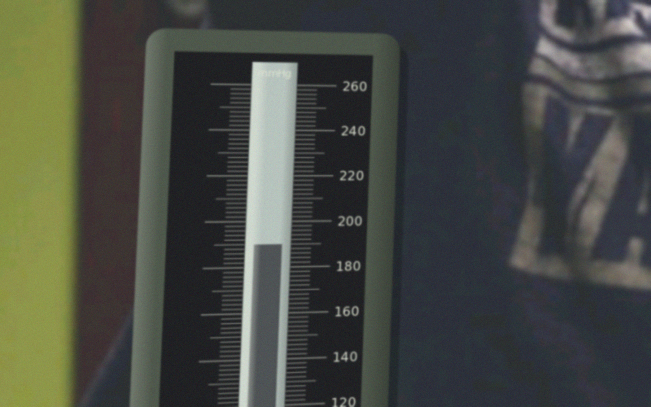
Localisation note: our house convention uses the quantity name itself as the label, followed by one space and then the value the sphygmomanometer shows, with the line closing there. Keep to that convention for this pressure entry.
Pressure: 190 mmHg
